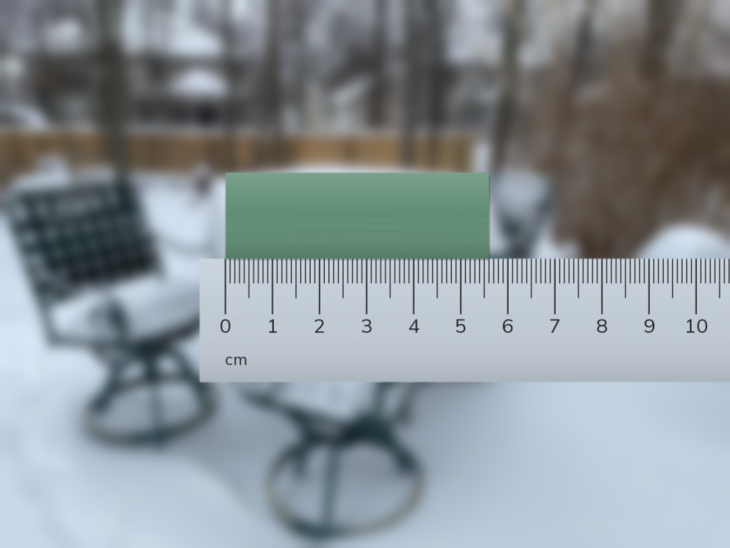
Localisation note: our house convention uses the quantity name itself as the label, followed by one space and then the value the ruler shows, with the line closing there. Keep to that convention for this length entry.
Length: 5.6 cm
